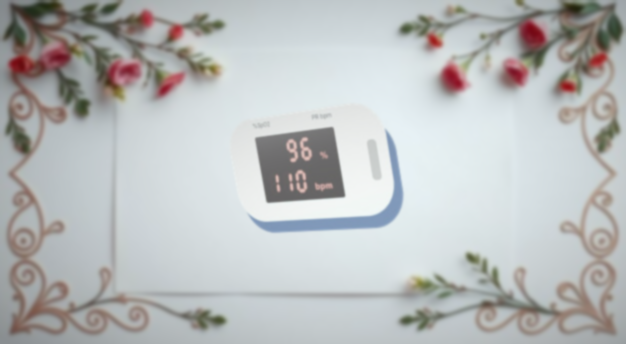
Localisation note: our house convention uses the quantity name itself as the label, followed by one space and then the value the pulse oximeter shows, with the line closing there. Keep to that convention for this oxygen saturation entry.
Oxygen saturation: 96 %
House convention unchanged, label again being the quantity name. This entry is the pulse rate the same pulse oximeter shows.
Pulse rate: 110 bpm
